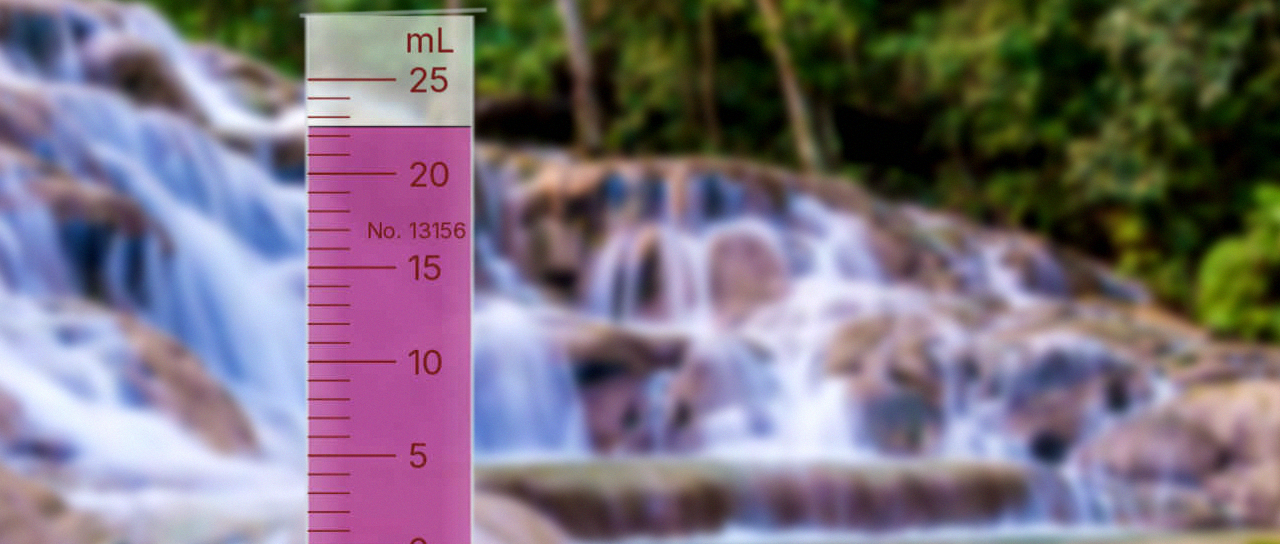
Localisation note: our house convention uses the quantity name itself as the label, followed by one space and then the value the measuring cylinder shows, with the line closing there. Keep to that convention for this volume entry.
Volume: 22.5 mL
